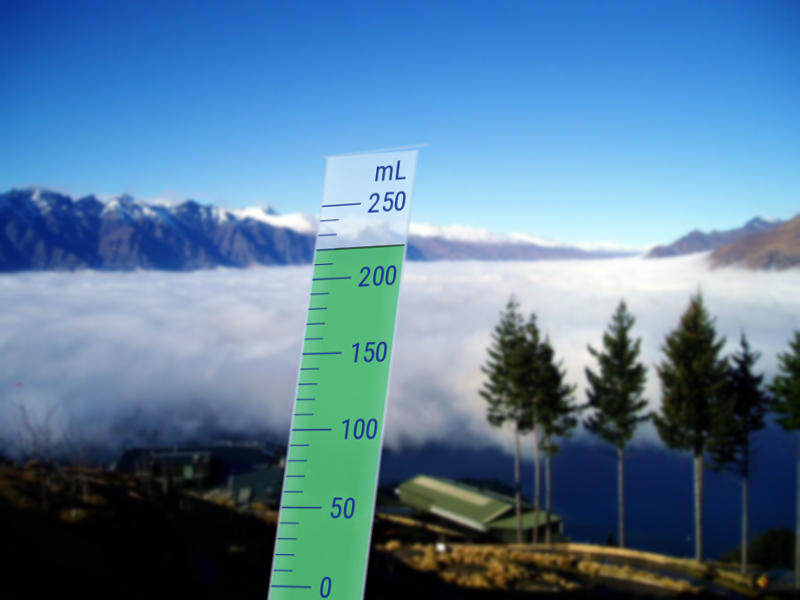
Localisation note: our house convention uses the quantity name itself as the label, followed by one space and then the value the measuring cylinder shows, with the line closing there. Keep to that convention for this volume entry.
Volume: 220 mL
